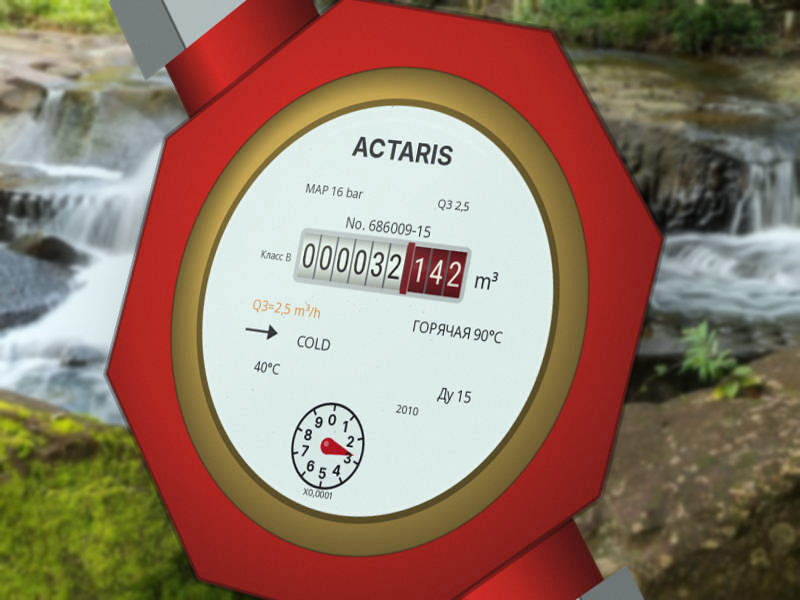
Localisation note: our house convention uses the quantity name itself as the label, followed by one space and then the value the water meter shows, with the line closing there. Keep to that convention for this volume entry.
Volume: 32.1422 m³
